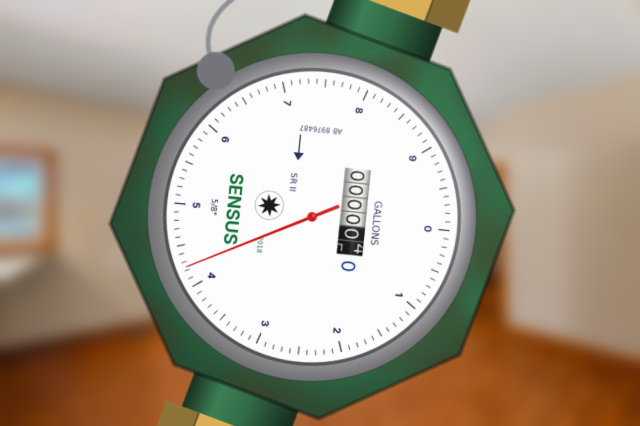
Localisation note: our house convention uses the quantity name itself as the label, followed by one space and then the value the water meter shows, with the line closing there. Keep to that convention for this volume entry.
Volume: 44.2 gal
